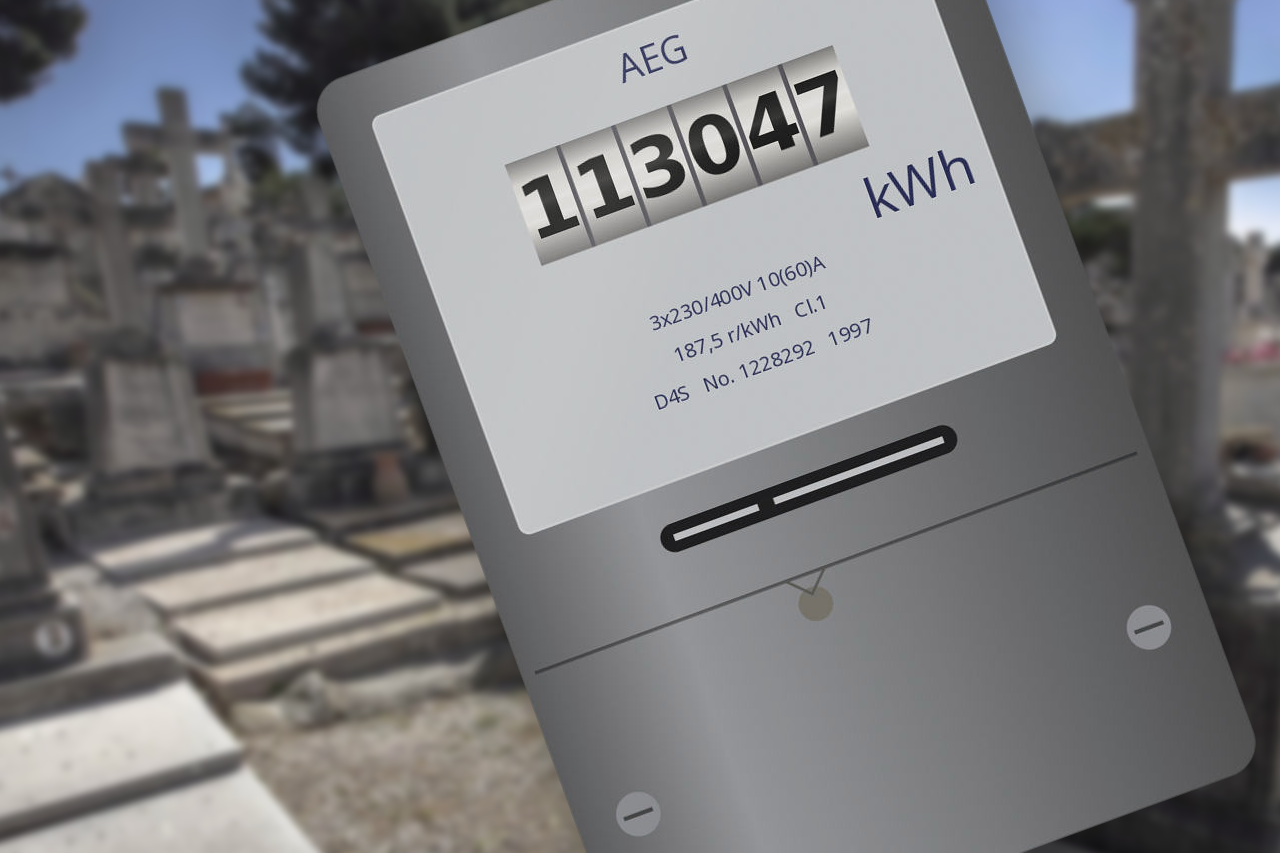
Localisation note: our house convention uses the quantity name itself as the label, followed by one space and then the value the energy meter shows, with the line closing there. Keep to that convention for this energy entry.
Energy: 113047 kWh
